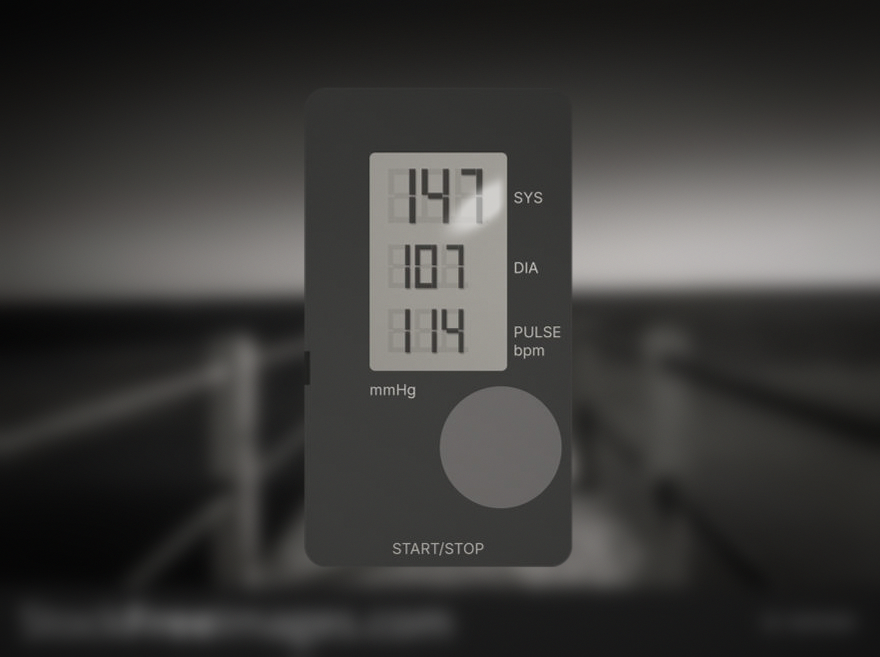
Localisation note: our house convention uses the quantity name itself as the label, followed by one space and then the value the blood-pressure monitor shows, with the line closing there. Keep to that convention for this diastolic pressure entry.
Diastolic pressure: 107 mmHg
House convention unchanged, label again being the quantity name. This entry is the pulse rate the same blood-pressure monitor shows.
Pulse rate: 114 bpm
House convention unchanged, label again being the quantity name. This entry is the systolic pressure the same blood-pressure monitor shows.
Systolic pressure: 147 mmHg
